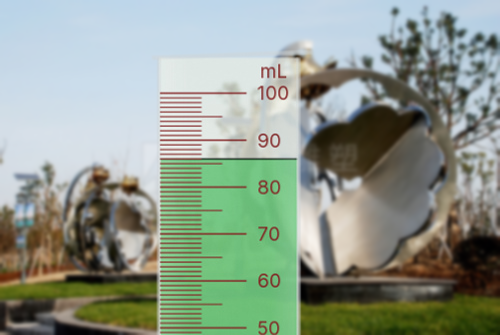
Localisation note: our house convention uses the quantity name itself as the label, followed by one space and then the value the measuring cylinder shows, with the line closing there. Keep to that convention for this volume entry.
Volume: 86 mL
